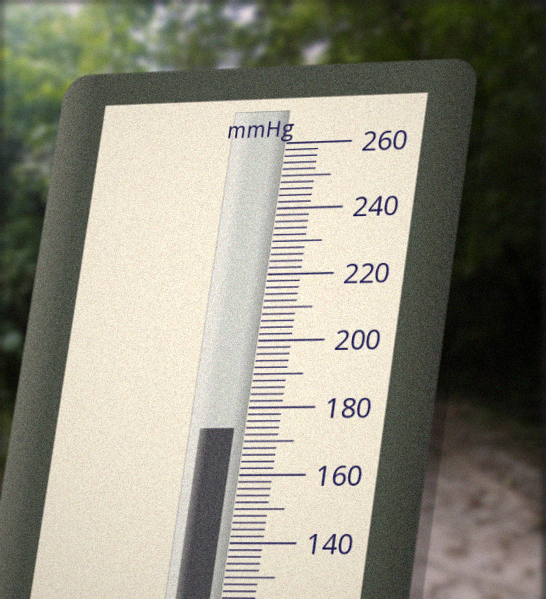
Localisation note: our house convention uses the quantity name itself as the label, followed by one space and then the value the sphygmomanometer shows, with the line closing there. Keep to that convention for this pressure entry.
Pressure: 174 mmHg
